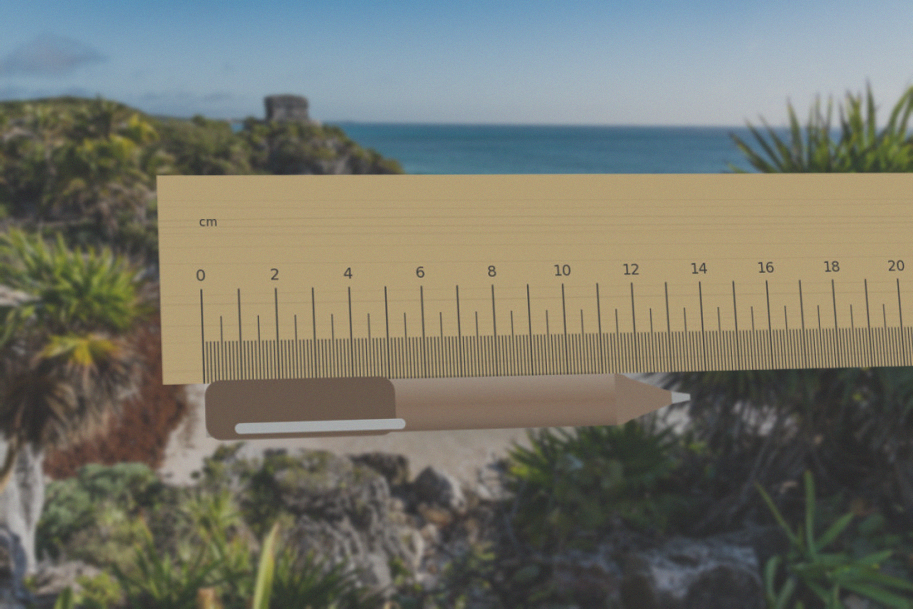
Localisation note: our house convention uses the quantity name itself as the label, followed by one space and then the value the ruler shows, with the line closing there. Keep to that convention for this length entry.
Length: 13.5 cm
